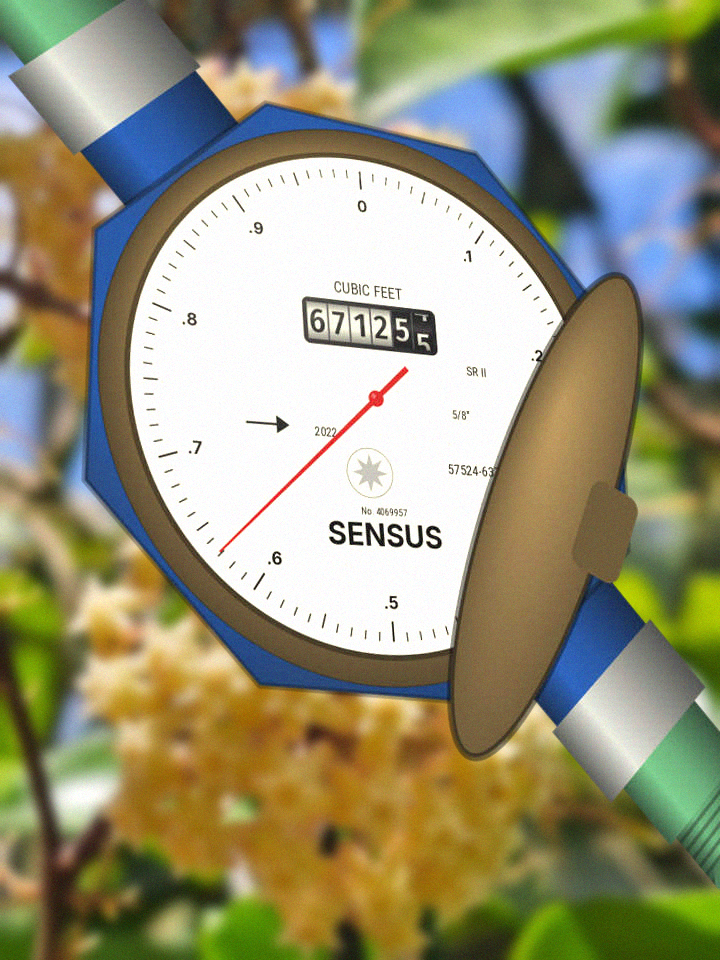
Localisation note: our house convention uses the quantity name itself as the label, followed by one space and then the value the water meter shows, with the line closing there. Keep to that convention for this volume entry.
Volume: 671254.63 ft³
